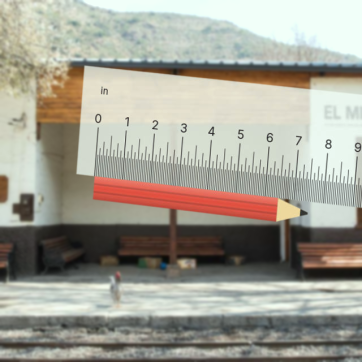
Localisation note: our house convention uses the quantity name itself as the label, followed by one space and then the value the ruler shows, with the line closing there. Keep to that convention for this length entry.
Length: 7.5 in
